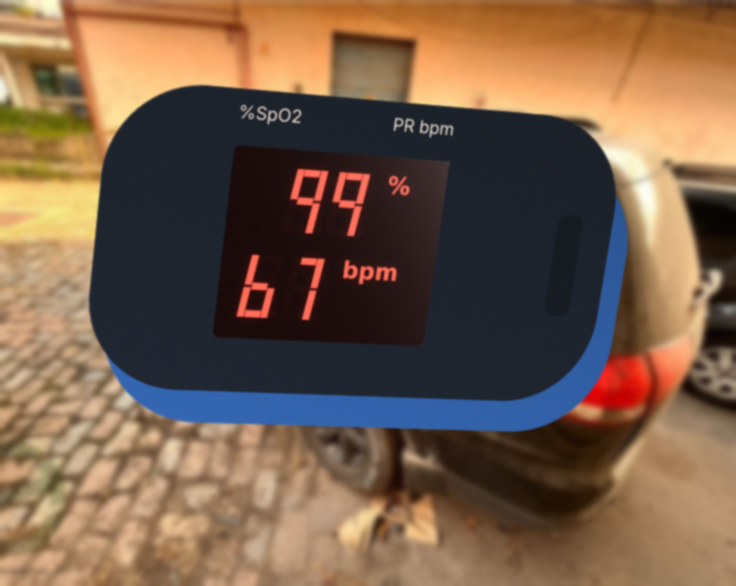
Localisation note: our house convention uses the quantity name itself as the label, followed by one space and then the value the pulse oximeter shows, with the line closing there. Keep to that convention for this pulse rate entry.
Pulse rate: 67 bpm
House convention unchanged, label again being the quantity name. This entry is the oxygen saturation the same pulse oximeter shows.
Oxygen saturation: 99 %
